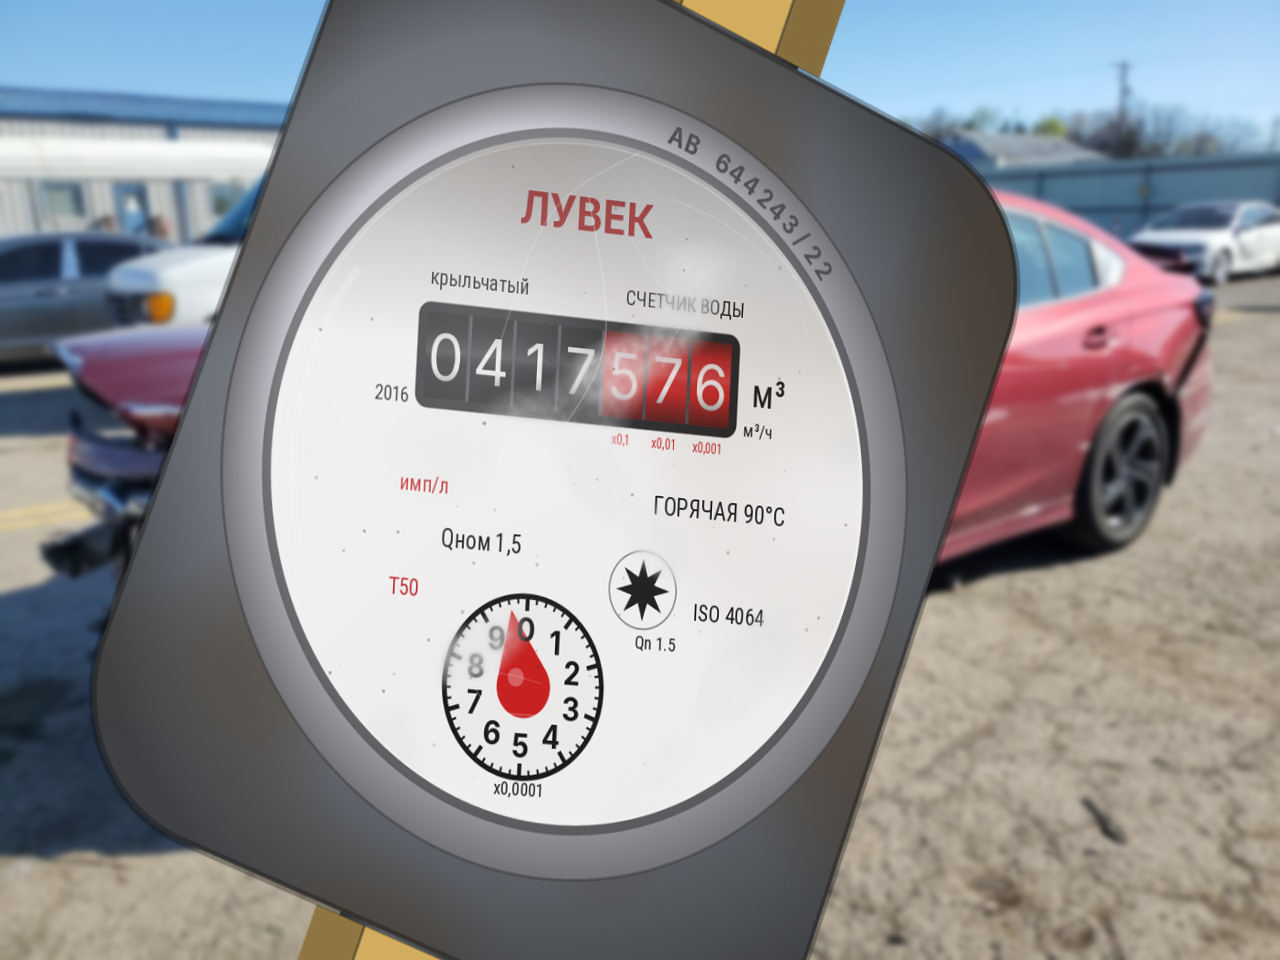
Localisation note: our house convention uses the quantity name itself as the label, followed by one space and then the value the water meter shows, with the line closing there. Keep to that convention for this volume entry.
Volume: 417.5759 m³
